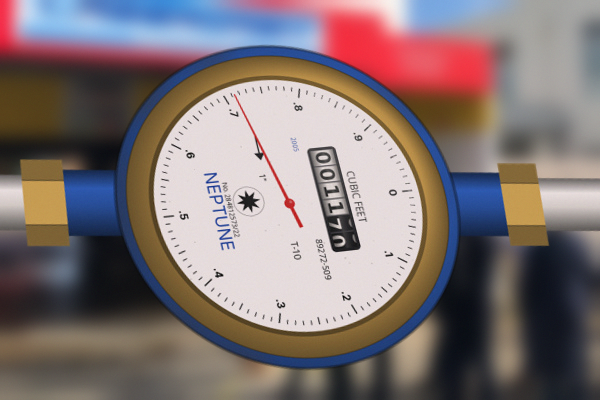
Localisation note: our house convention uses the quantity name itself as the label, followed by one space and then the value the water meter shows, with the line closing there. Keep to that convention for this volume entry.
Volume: 1169.71 ft³
